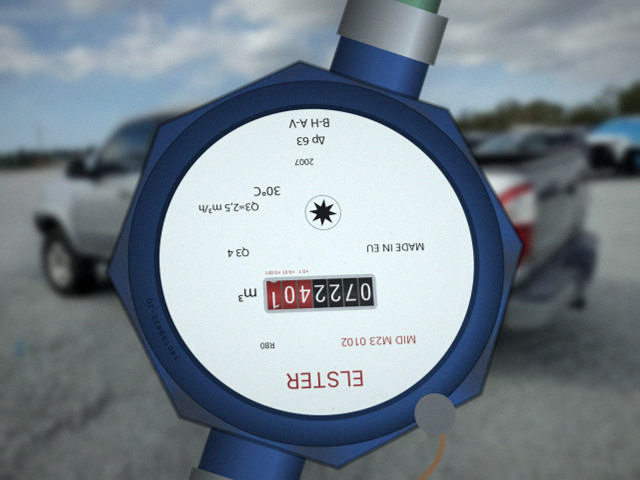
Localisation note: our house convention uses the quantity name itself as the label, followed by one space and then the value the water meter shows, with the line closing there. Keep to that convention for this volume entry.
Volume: 722.401 m³
